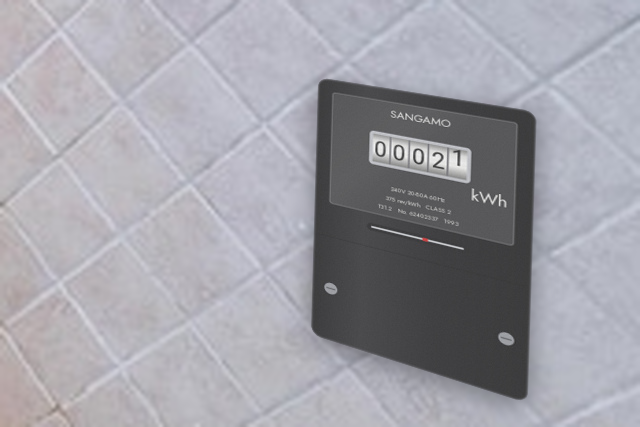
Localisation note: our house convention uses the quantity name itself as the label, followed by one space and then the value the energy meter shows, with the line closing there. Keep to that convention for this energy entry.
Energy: 21 kWh
